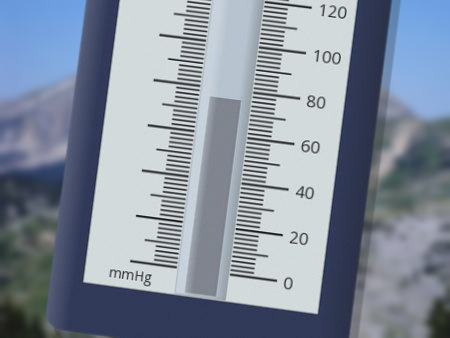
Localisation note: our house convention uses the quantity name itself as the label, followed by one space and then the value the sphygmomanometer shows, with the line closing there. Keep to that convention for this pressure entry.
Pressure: 76 mmHg
